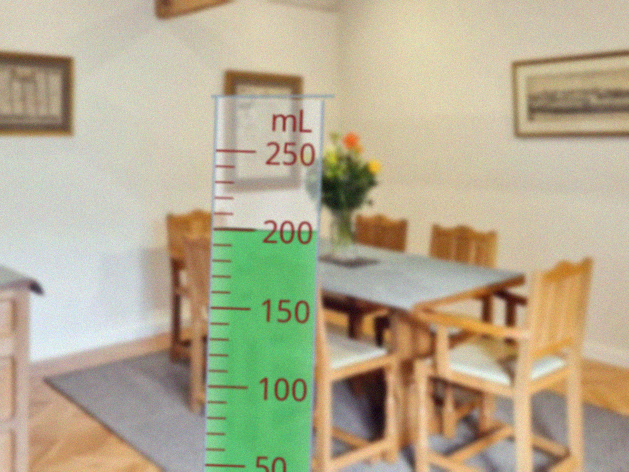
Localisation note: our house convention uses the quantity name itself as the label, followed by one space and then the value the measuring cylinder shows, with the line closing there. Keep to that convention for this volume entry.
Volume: 200 mL
